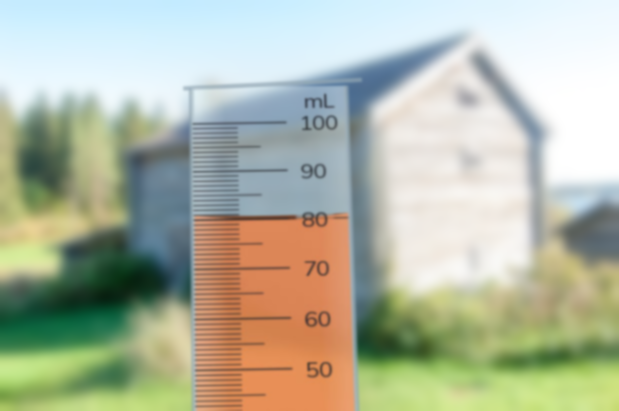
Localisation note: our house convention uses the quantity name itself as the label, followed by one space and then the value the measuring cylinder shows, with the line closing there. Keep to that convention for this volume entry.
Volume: 80 mL
